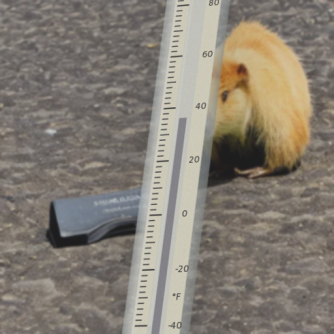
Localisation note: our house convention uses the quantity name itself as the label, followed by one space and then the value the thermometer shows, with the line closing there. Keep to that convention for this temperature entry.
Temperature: 36 °F
